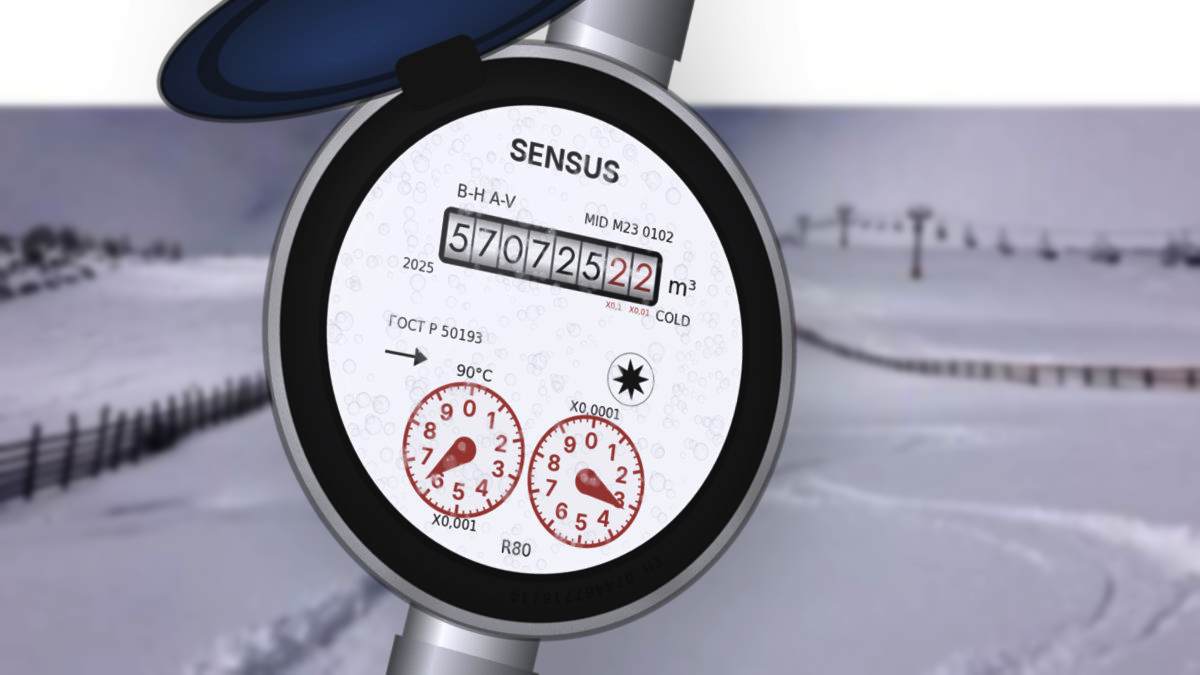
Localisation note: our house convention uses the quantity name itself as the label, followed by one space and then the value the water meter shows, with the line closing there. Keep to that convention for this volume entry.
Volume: 570725.2263 m³
